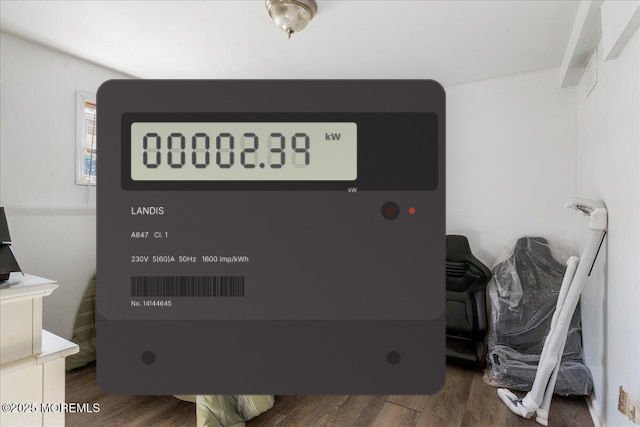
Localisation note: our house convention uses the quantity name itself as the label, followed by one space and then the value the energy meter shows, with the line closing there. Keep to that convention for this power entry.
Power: 2.39 kW
